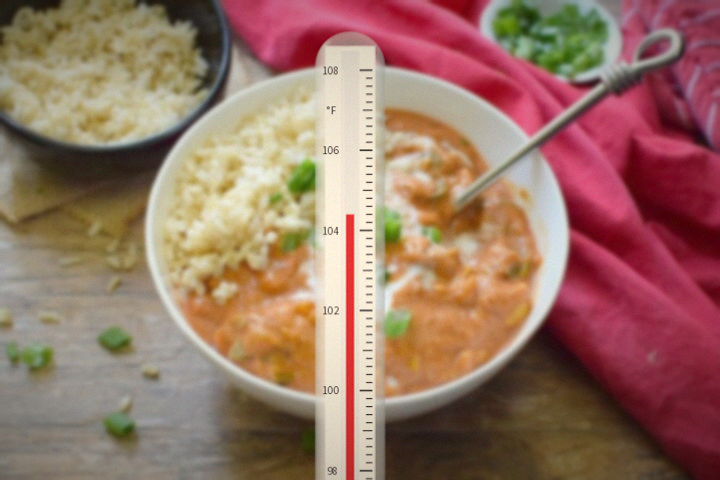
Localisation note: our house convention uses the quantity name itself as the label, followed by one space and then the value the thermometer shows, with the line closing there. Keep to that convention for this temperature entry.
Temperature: 104.4 °F
